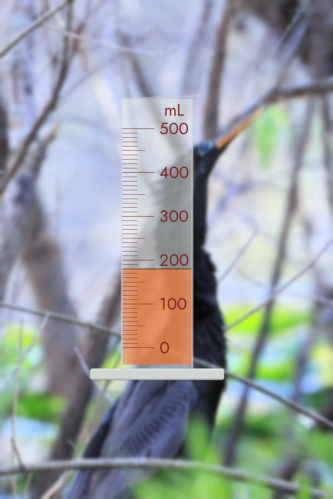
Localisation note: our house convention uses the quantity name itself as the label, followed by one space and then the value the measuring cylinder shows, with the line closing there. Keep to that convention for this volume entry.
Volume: 180 mL
